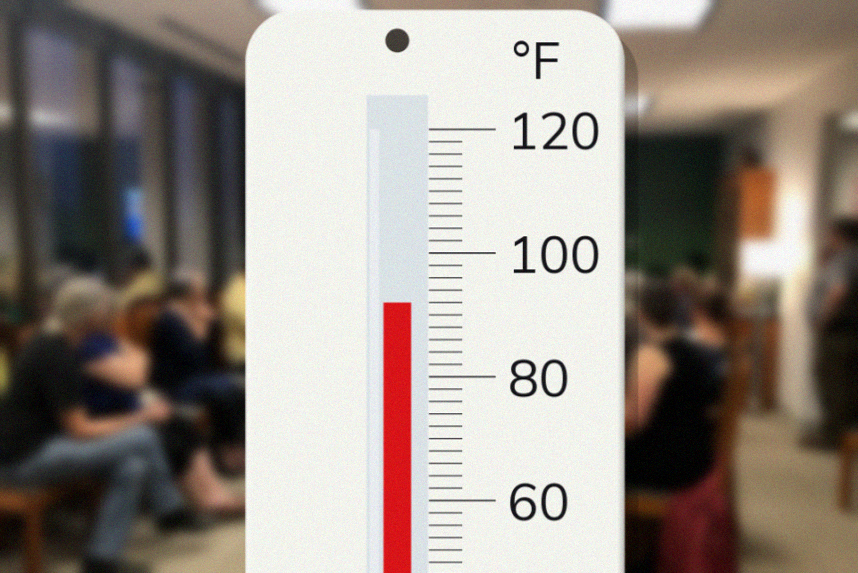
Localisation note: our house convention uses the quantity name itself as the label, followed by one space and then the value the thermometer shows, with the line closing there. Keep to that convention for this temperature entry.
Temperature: 92 °F
